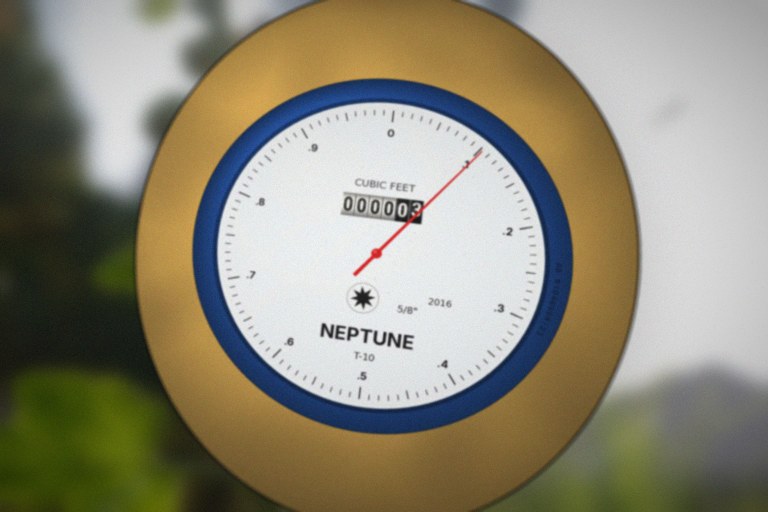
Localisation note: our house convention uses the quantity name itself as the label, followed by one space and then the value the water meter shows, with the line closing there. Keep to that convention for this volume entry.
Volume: 3.10 ft³
